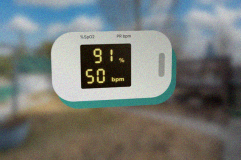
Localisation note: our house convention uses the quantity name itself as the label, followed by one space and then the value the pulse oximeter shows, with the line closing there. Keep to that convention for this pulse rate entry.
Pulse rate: 50 bpm
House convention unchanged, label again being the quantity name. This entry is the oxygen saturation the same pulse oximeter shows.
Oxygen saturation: 91 %
